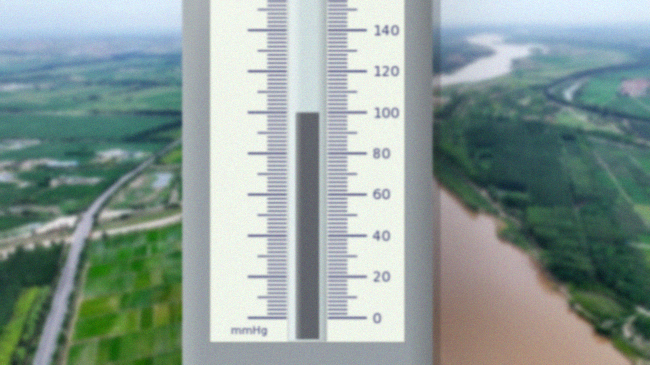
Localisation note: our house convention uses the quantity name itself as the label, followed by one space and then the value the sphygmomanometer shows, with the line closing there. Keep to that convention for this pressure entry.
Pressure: 100 mmHg
